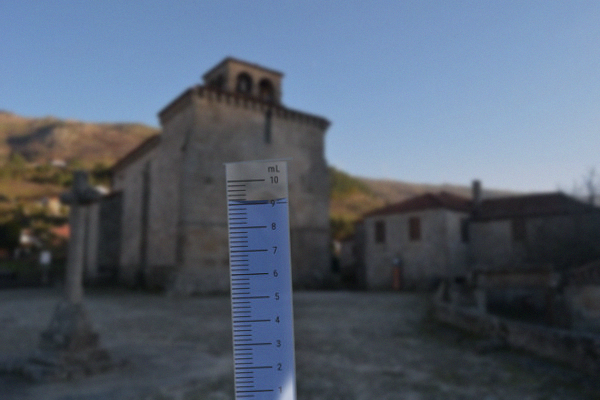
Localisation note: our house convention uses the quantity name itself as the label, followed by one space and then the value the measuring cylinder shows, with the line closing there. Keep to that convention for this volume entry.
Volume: 9 mL
